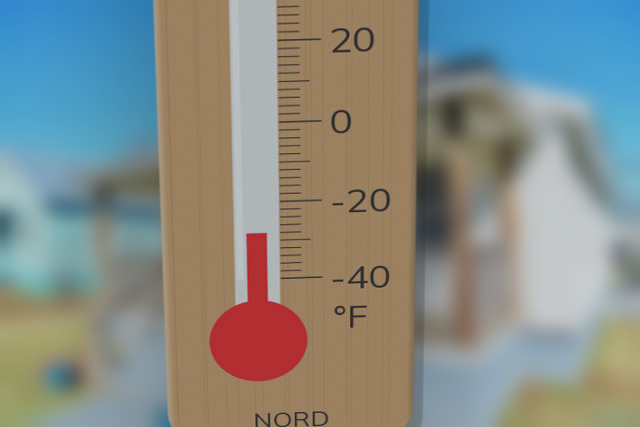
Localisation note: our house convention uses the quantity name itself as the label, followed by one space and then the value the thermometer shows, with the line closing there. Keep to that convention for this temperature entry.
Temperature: -28 °F
